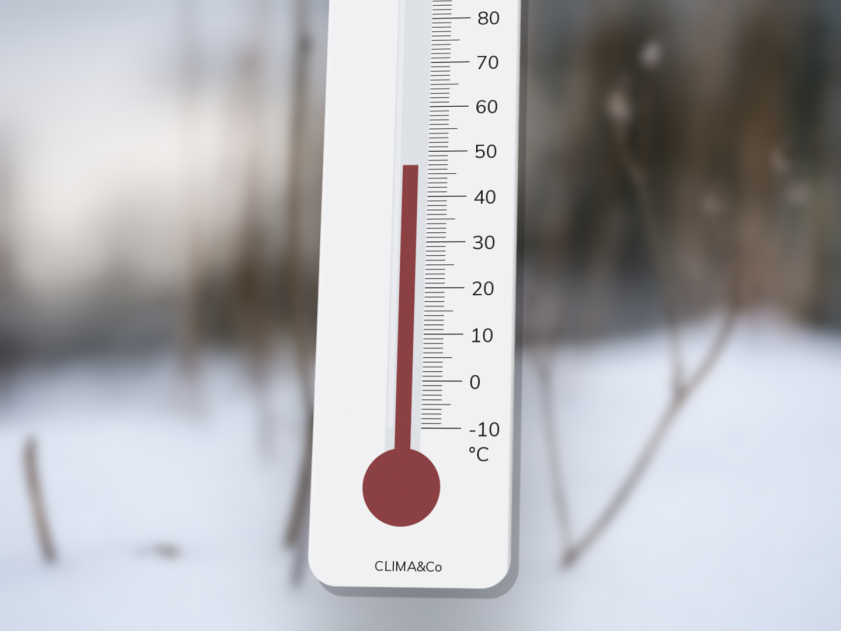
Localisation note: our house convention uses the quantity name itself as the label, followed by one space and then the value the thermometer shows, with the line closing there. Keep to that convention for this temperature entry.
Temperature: 47 °C
